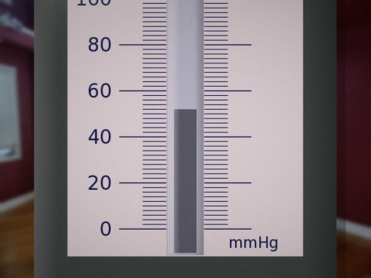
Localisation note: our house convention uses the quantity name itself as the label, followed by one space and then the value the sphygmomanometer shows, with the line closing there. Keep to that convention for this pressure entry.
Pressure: 52 mmHg
